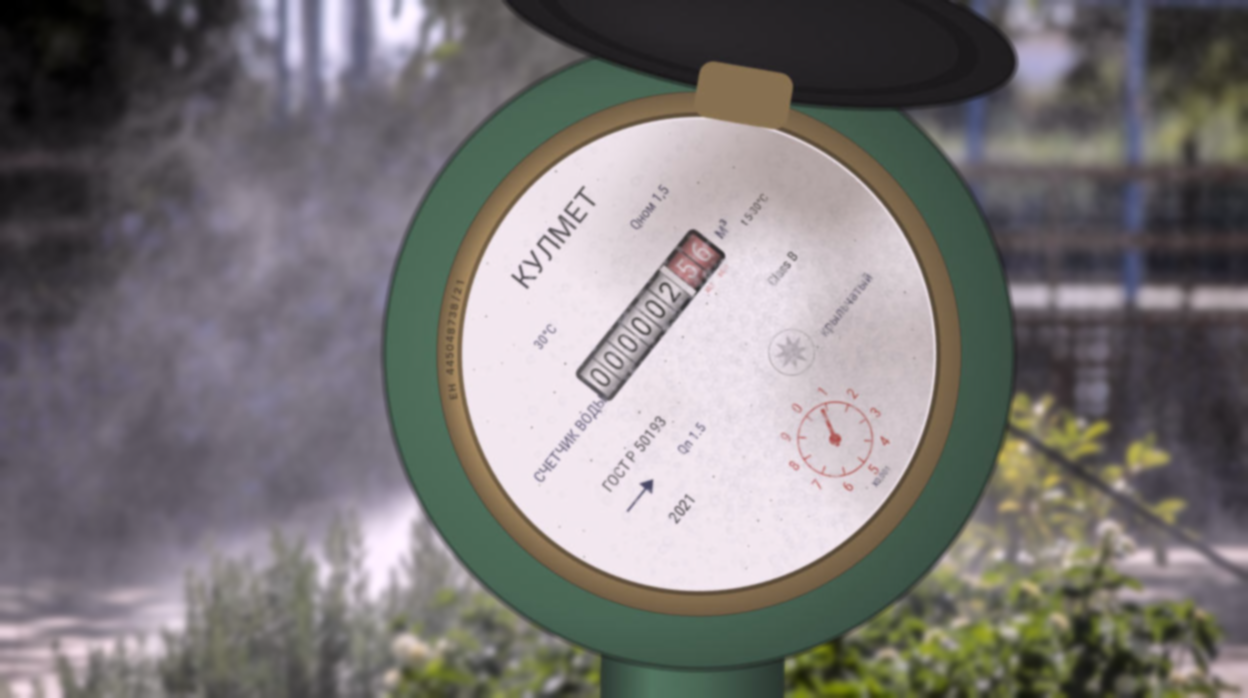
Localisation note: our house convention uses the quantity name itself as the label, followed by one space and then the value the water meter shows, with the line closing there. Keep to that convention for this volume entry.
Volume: 2.560 m³
